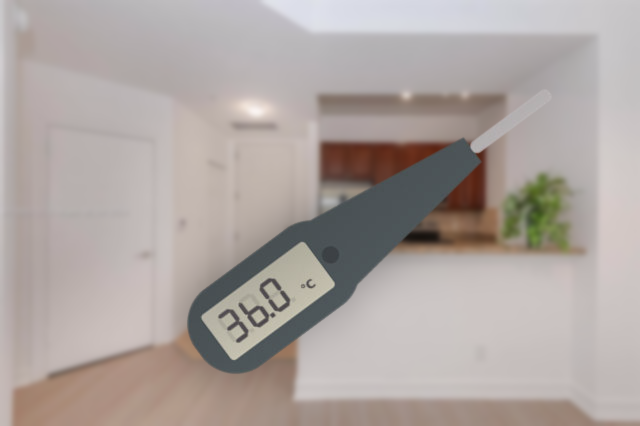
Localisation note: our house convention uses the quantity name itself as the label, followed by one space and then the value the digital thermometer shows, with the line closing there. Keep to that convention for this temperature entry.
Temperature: 36.0 °C
